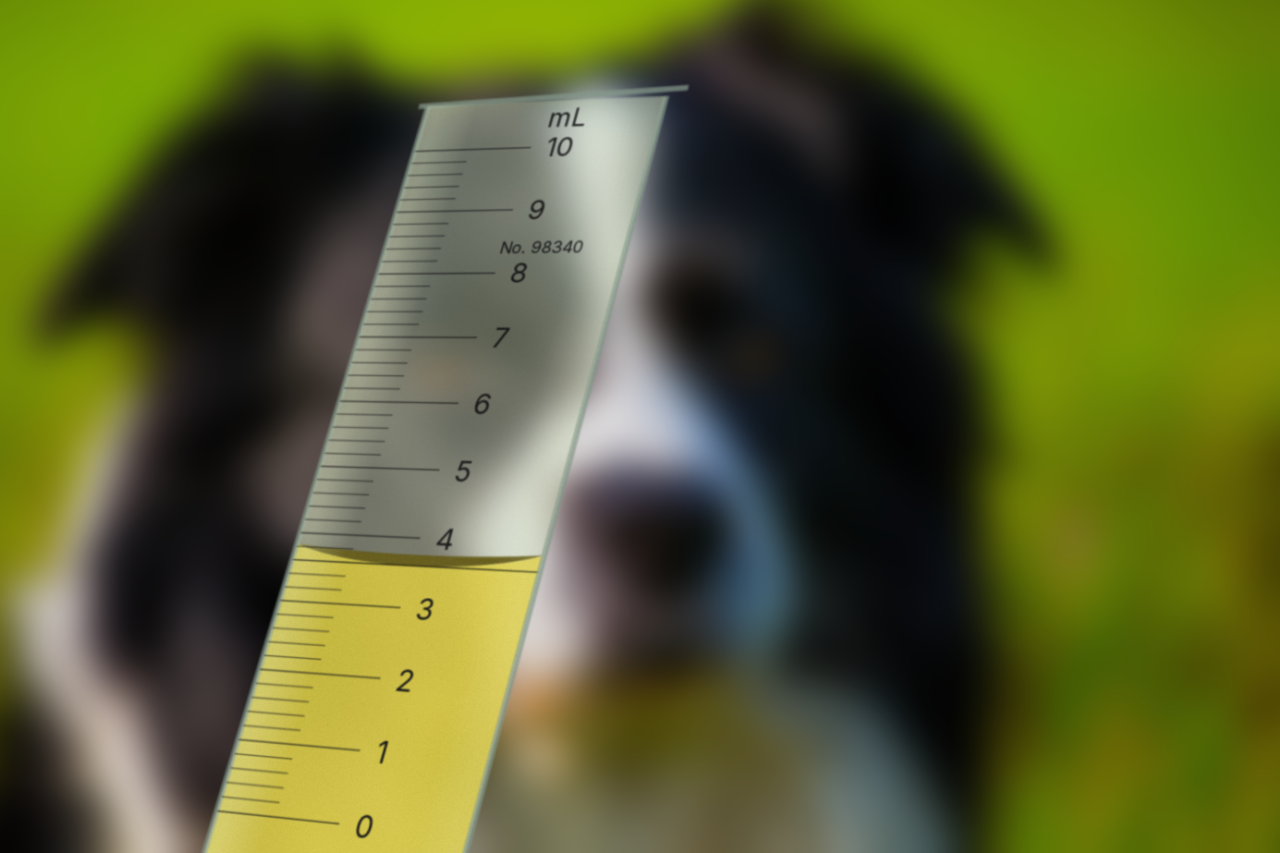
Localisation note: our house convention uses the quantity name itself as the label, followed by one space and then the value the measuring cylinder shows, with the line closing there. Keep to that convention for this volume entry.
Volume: 3.6 mL
